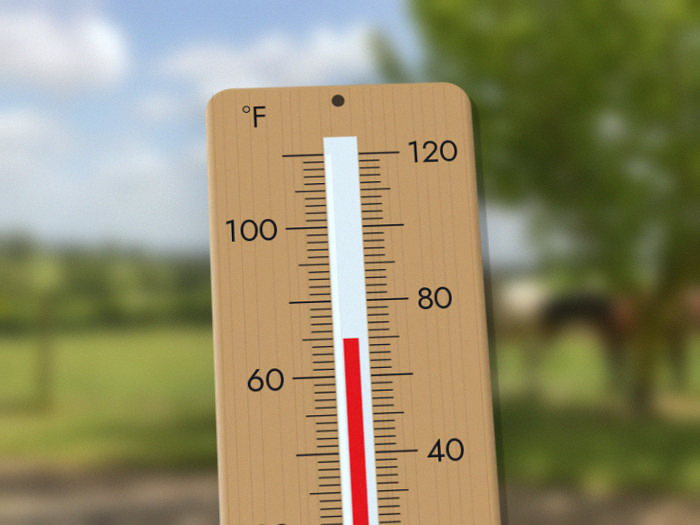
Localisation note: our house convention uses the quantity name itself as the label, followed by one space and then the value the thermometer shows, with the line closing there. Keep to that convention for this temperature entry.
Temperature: 70 °F
